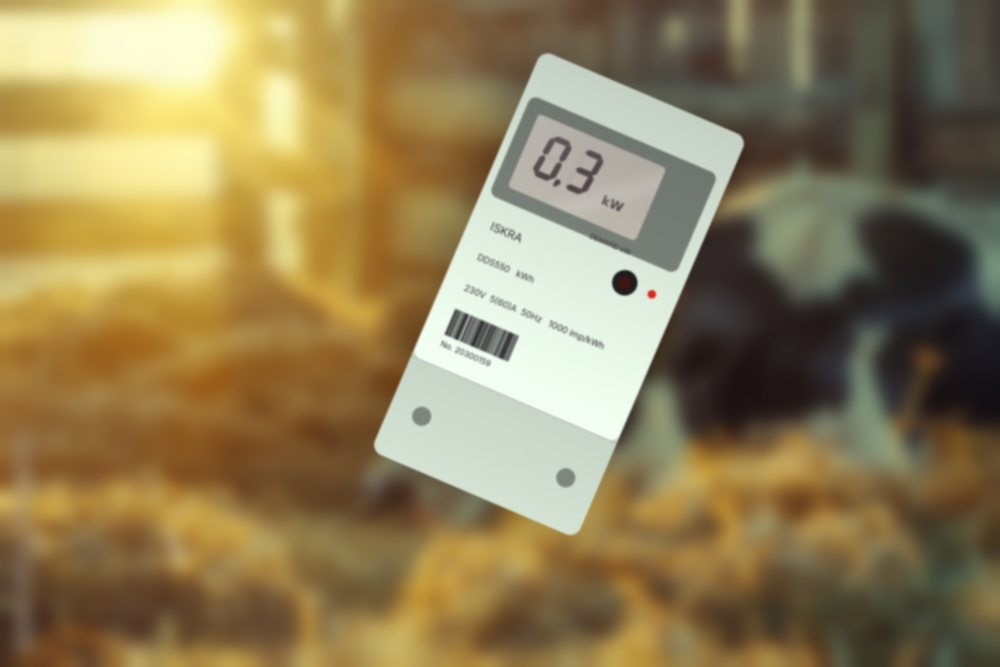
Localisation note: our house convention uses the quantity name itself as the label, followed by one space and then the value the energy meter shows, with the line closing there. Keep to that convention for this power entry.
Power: 0.3 kW
